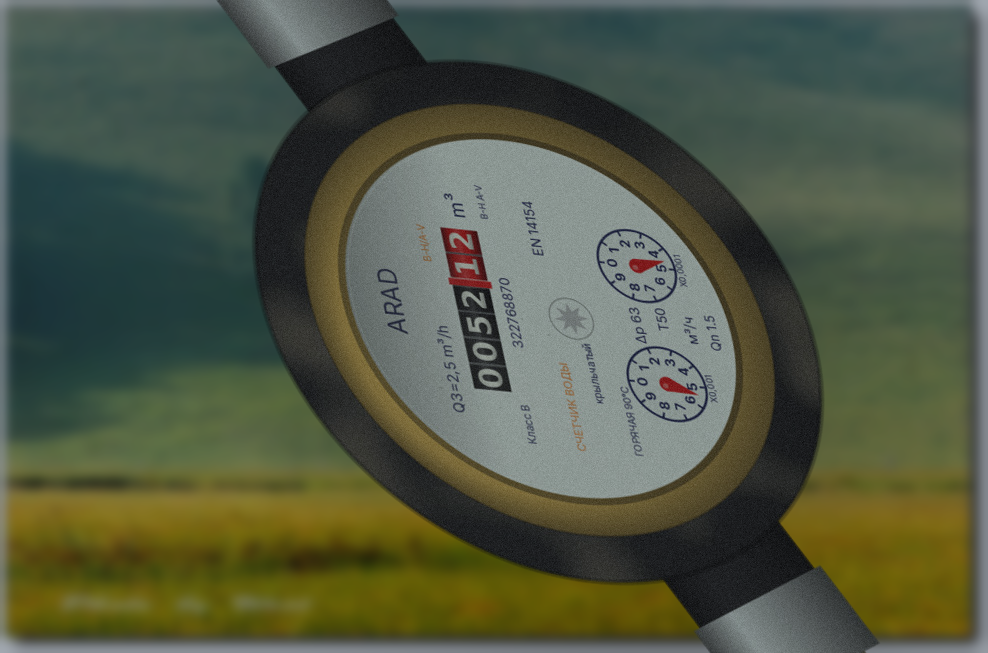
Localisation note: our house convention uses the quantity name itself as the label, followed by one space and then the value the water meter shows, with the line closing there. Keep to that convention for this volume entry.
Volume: 52.1254 m³
